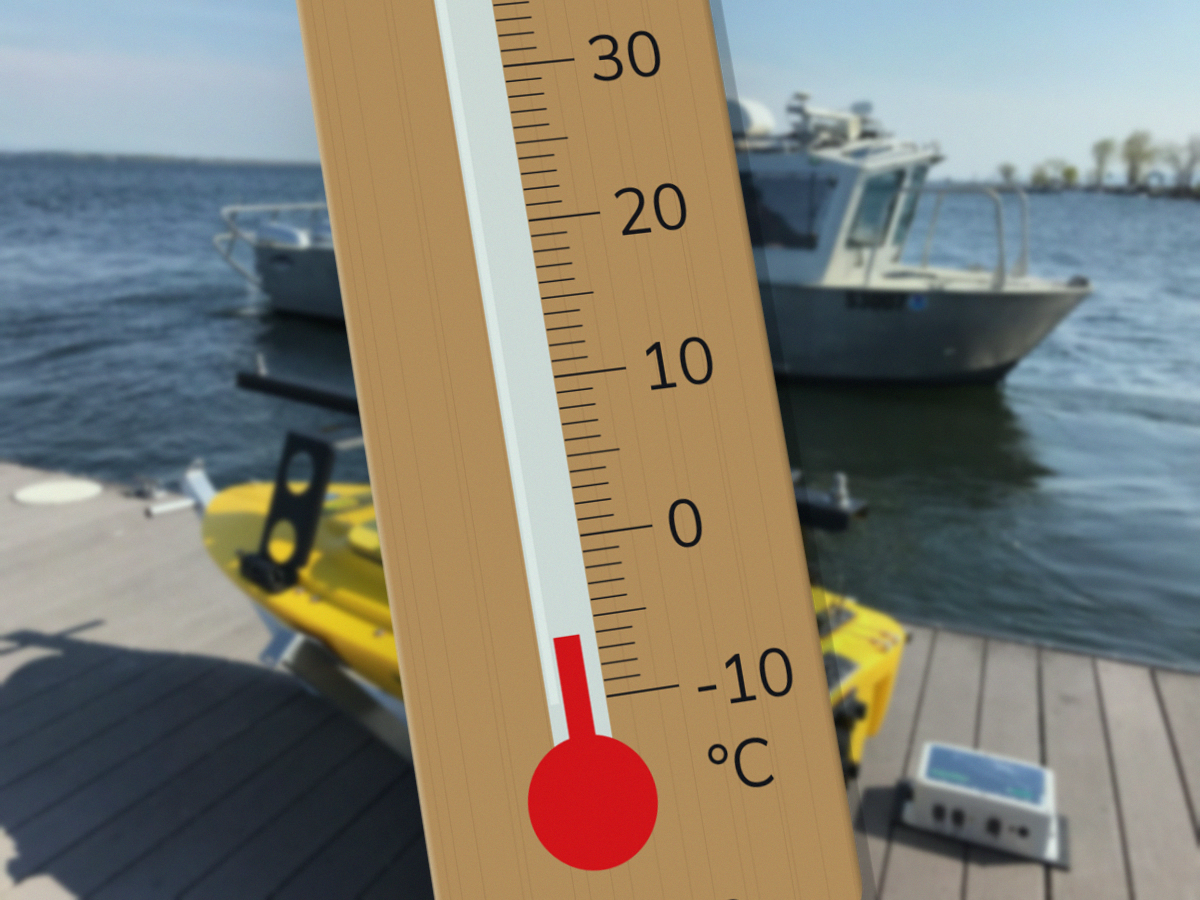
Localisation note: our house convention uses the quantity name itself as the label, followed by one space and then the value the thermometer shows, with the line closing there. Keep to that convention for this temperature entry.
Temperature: -6 °C
